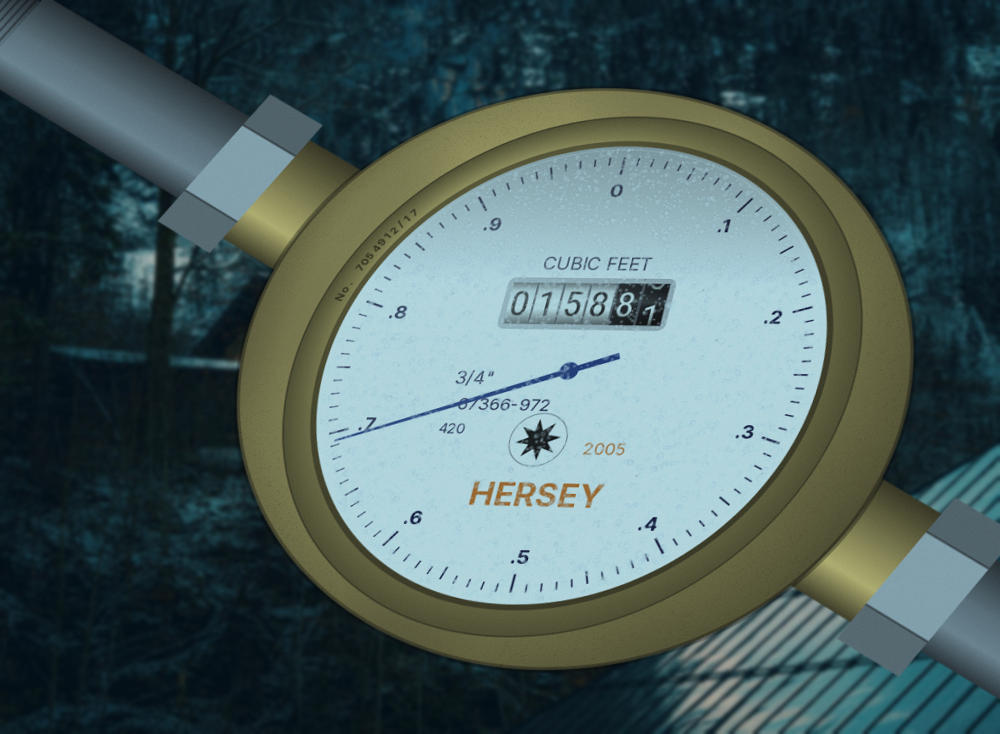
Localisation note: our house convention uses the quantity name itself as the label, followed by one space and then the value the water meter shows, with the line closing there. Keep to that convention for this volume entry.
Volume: 15880.69 ft³
